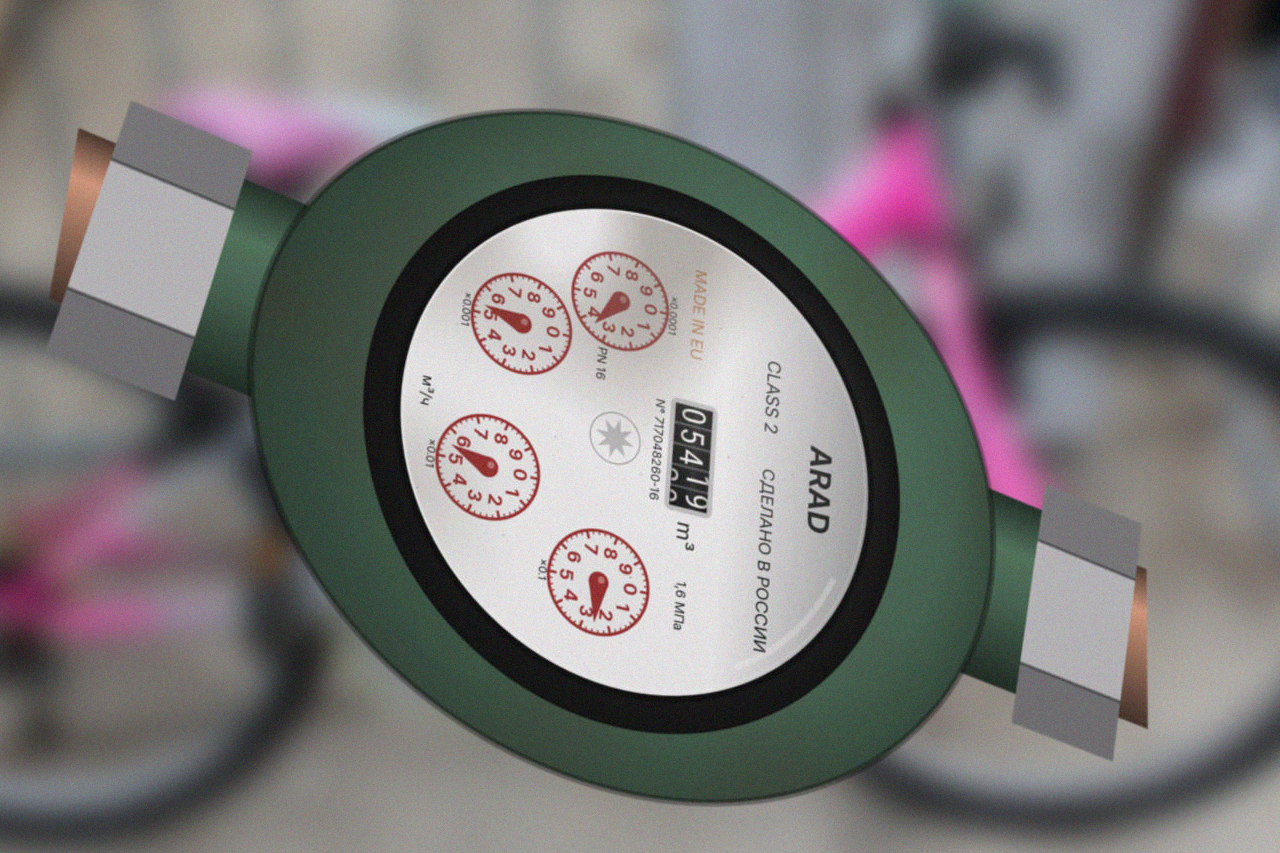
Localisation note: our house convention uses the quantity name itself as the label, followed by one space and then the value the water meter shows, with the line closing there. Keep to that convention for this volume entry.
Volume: 5419.2553 m³
